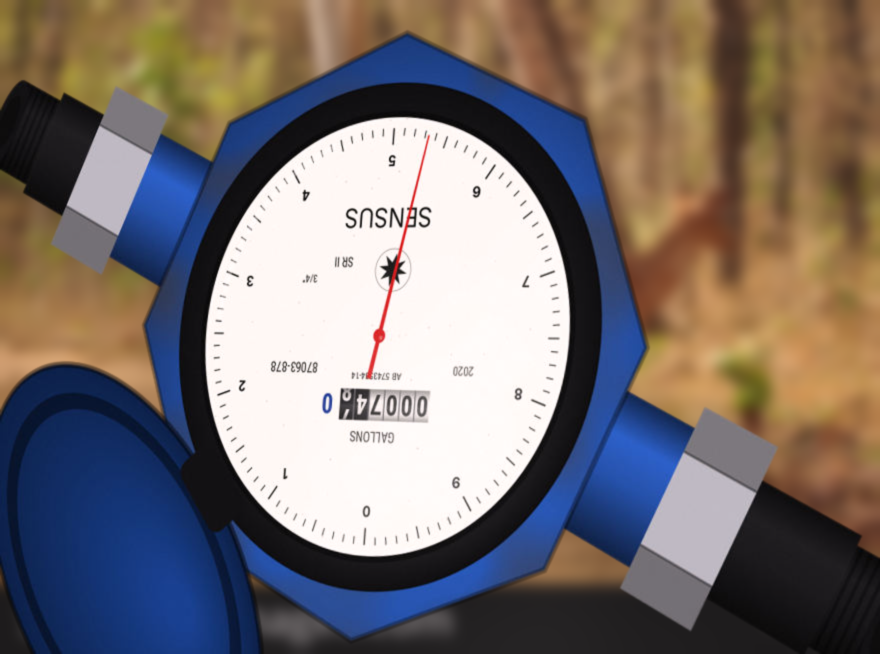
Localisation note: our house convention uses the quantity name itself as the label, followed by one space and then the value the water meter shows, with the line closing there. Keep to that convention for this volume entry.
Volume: 7475.3 gal
